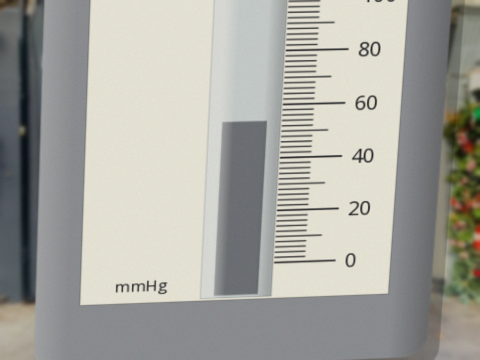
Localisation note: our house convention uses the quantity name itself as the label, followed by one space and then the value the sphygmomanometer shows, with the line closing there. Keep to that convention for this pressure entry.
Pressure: 54 mmHg
